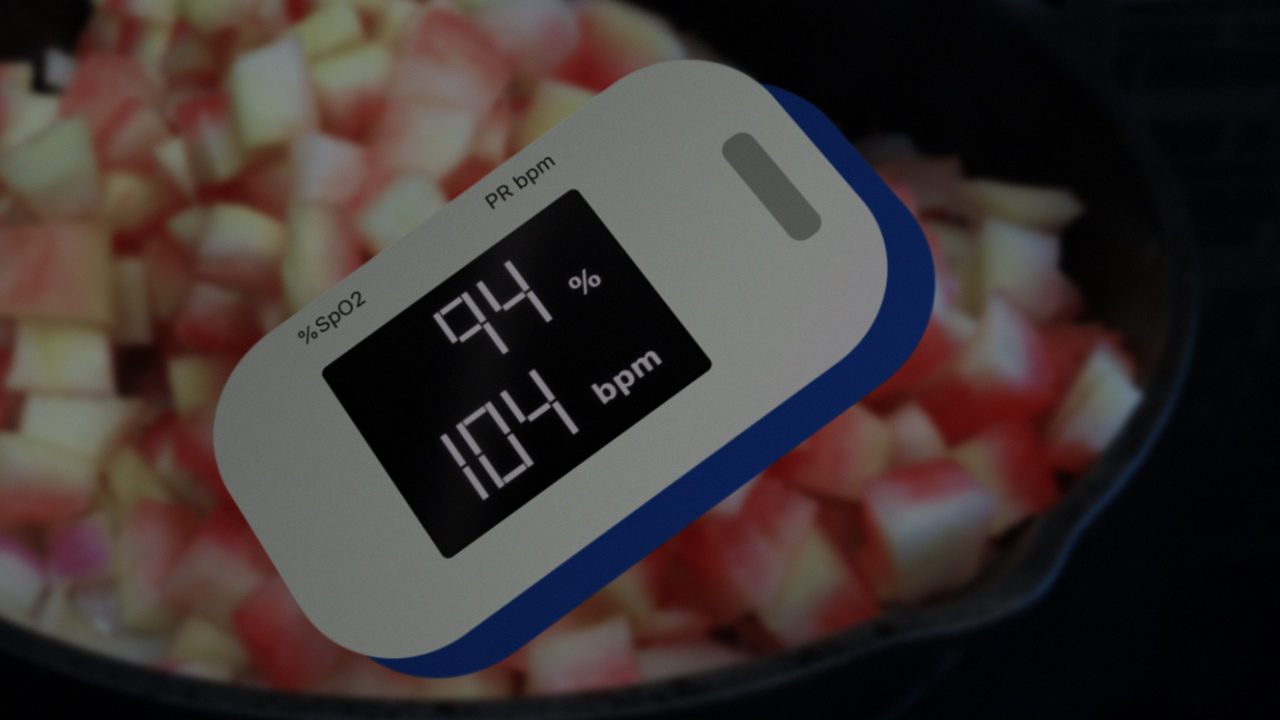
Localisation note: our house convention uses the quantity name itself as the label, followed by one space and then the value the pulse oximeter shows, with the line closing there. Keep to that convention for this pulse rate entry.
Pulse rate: 104 bpm
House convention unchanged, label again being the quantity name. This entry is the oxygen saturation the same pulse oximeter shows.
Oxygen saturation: 94 %
